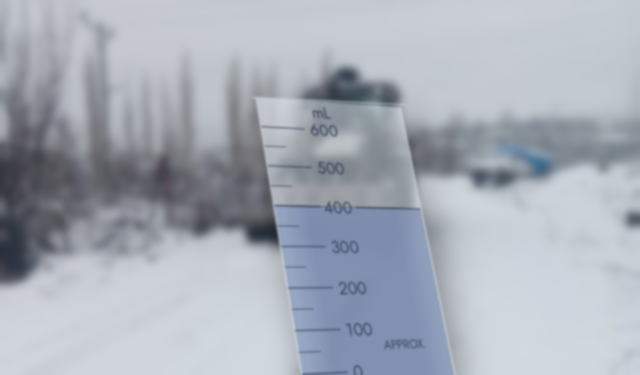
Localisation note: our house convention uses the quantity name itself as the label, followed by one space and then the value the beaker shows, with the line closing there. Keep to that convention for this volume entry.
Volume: 400 mL
